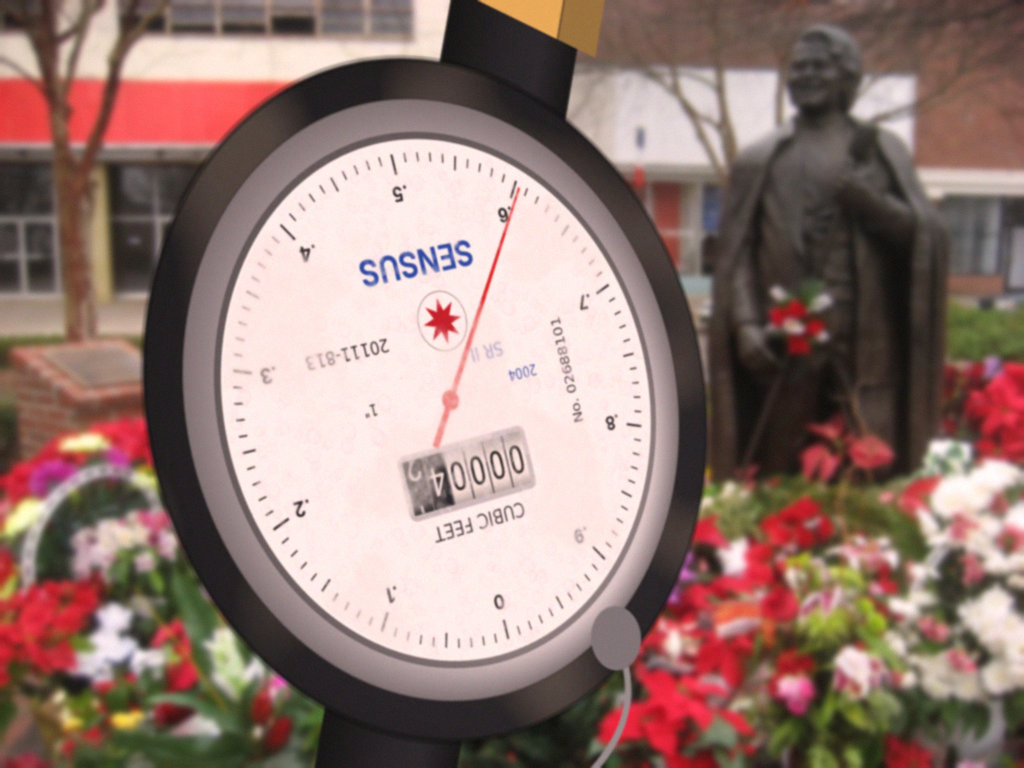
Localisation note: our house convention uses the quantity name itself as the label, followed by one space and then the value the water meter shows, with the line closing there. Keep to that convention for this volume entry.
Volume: 41.60 ft³
